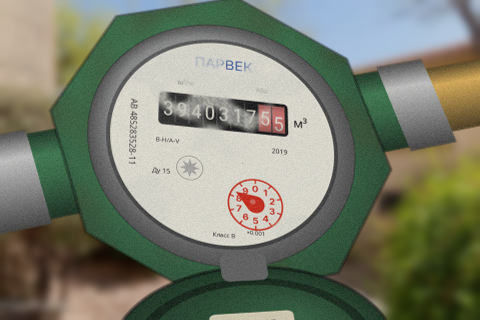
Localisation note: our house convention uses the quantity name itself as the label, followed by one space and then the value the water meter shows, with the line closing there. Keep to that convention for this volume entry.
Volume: 3940317.548 m³
